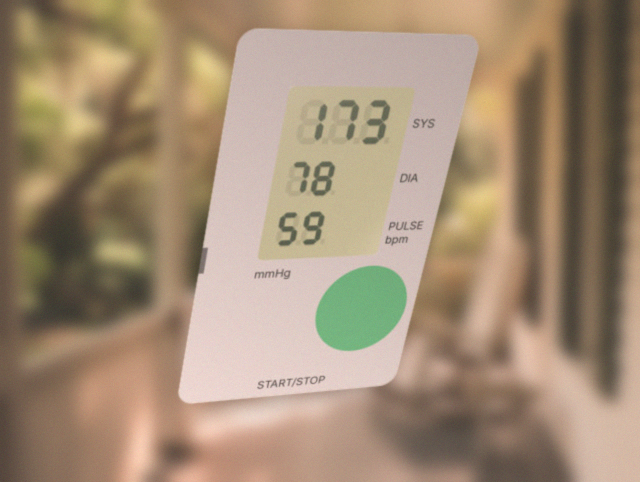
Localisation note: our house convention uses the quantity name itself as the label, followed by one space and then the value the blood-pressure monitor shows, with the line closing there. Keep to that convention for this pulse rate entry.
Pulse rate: 59 bpm
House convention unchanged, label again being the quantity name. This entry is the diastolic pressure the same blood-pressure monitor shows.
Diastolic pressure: 78 mmHg
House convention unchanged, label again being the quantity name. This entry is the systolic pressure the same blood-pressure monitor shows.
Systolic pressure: 173 mmHg
